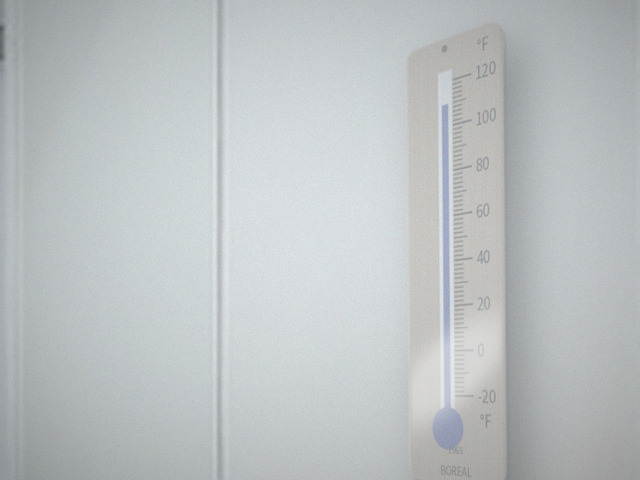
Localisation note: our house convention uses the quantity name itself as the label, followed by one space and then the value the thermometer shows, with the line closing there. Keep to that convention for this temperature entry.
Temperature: 110 °F
